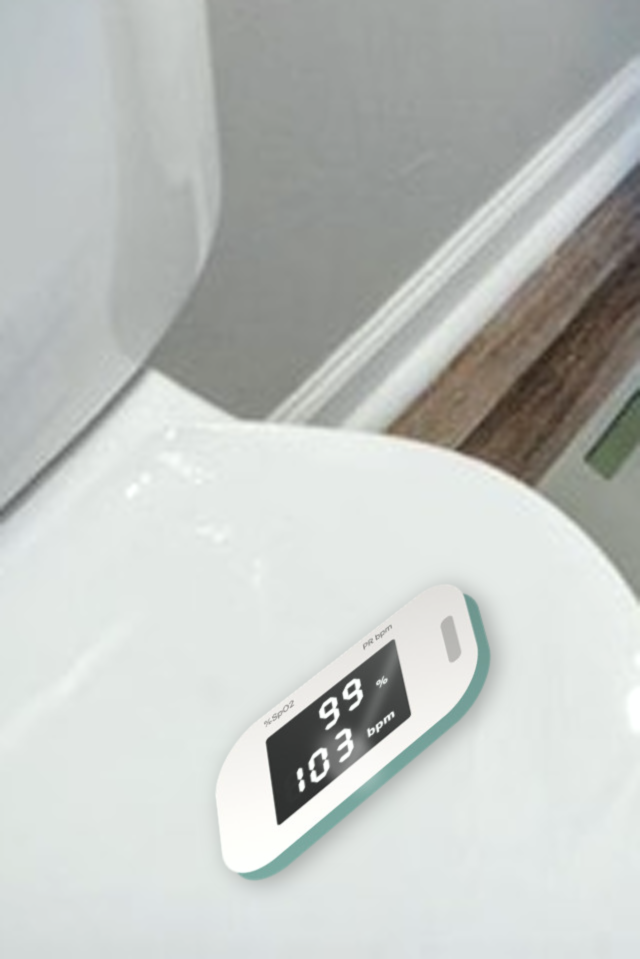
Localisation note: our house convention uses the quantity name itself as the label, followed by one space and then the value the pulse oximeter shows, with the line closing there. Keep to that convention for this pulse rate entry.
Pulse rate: 103 bpm
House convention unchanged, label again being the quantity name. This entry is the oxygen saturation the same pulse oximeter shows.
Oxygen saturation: 99 %
